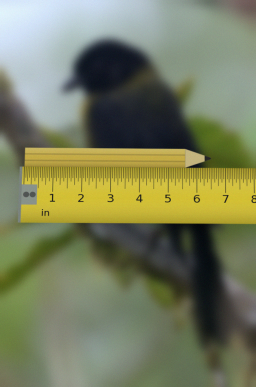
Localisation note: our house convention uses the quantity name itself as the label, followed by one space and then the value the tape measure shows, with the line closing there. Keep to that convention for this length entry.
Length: 6.5 in
